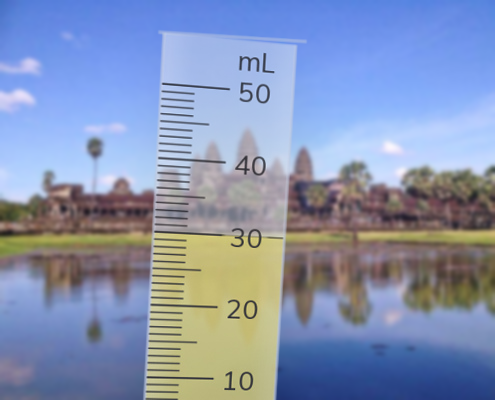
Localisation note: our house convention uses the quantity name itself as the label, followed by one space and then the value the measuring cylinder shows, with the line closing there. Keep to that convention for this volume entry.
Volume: 30 mL
